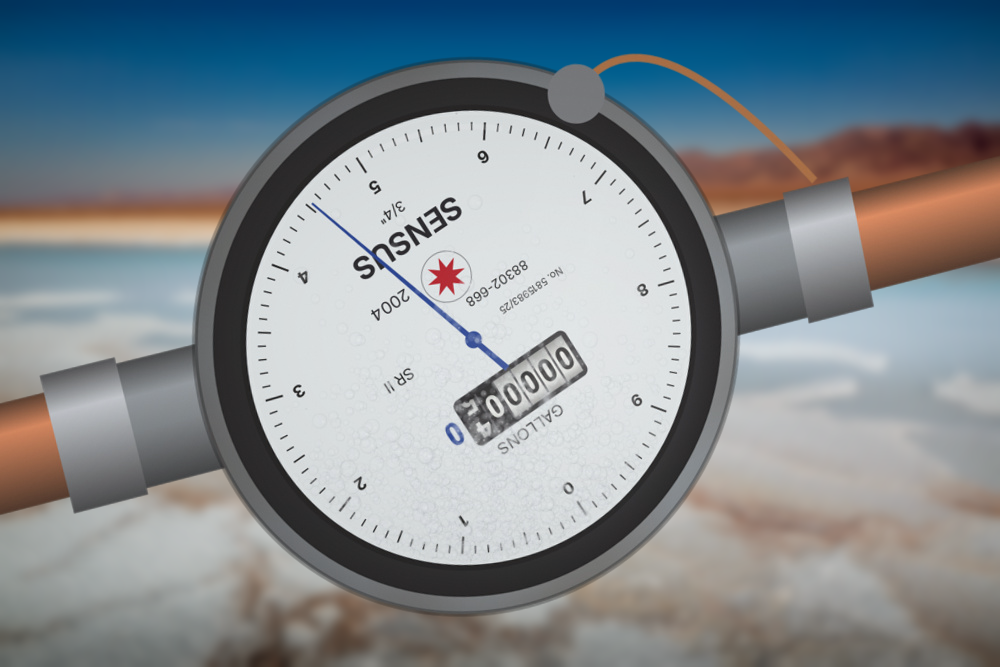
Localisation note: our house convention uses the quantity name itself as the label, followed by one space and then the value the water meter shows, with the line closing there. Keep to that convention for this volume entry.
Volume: 44.5 gal
